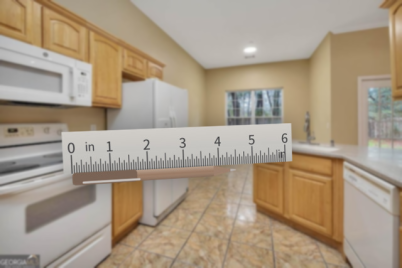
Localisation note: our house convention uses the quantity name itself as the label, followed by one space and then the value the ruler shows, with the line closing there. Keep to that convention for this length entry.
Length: 4.5 in
